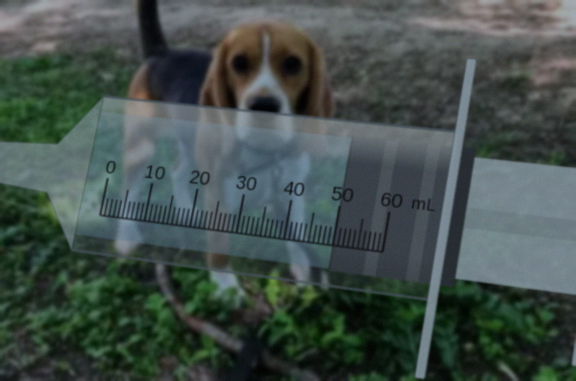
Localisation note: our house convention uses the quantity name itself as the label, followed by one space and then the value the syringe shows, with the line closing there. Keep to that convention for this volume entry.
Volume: 50 mL
